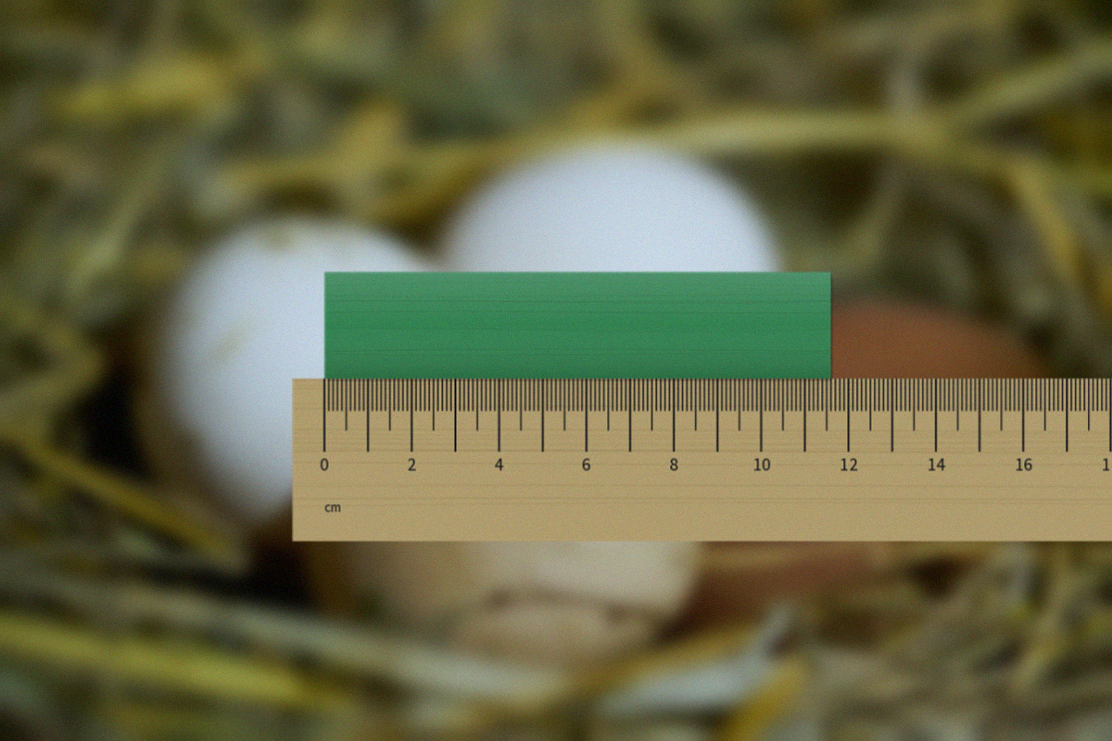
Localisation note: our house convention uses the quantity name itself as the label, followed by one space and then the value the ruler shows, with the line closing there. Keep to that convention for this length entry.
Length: 11.6 cm
